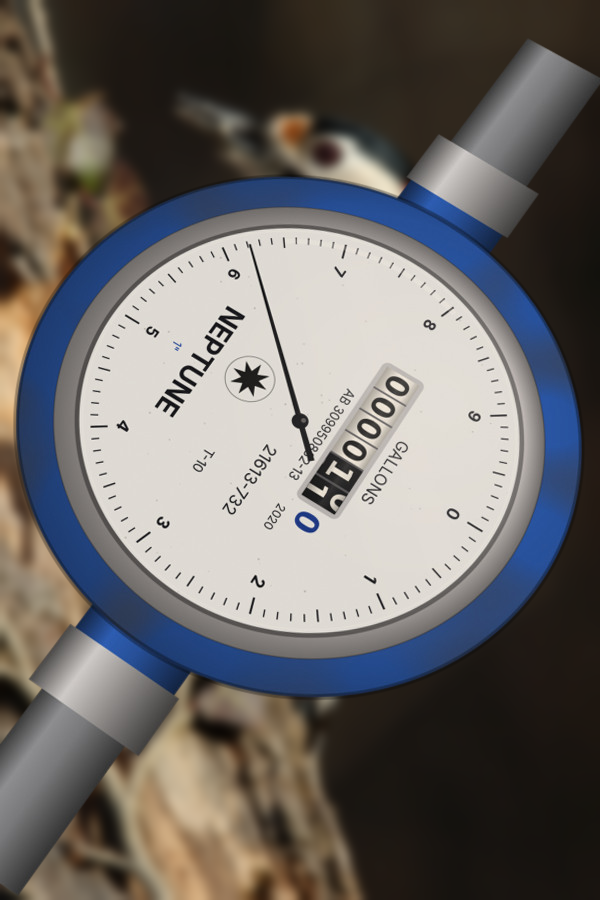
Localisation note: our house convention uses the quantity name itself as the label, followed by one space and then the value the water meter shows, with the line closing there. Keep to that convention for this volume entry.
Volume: 106.2 gal
